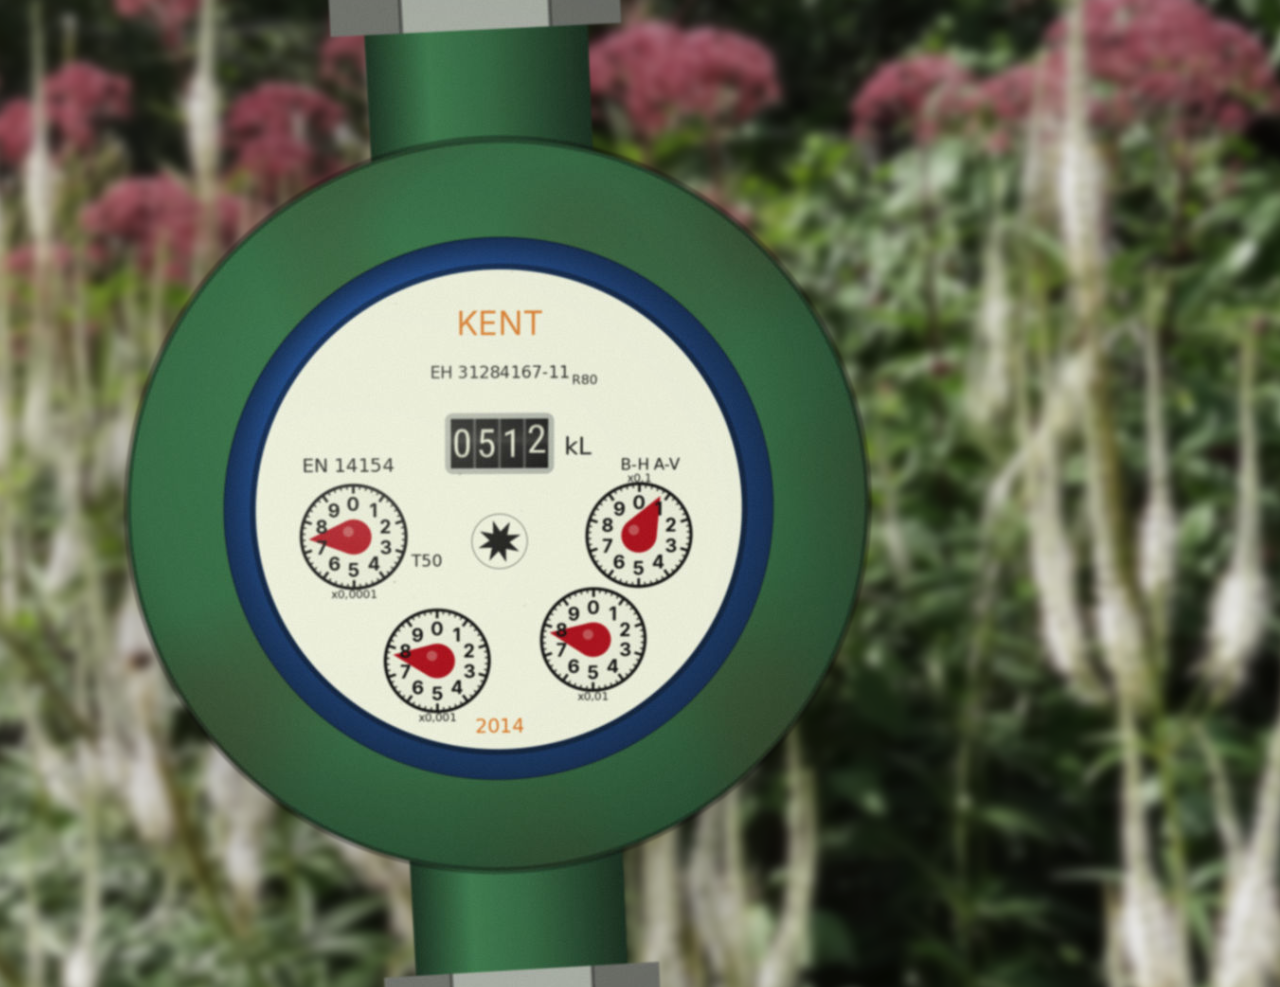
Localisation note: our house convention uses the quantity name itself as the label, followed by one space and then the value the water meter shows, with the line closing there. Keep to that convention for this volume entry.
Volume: 512.0777 kL
